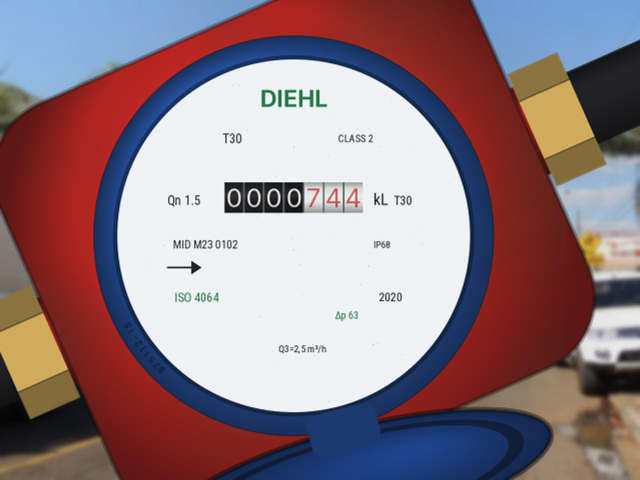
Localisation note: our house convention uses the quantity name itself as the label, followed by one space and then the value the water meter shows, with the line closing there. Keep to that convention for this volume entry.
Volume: 0.744 kL
